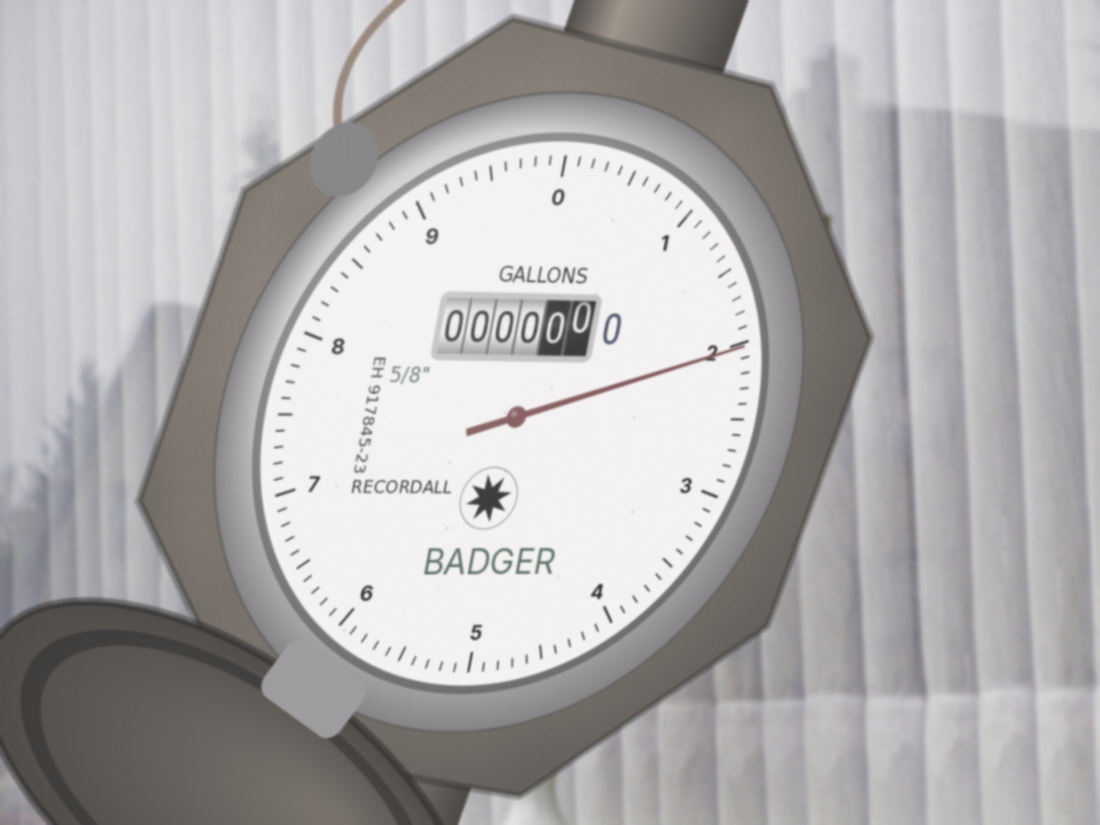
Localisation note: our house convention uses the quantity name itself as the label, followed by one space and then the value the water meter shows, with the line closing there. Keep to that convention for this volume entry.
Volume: 2.0 gal
